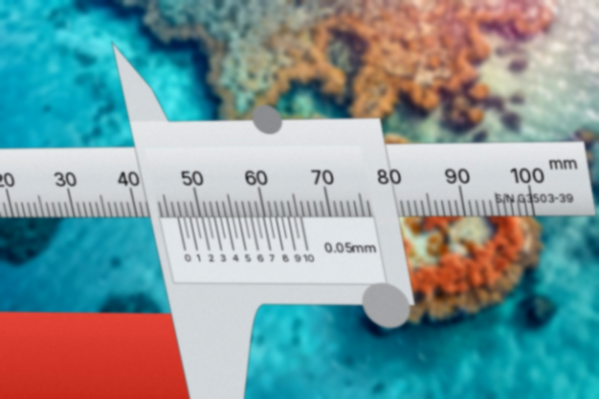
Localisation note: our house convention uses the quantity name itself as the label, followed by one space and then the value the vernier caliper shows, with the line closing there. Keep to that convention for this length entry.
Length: 46.5 mm
